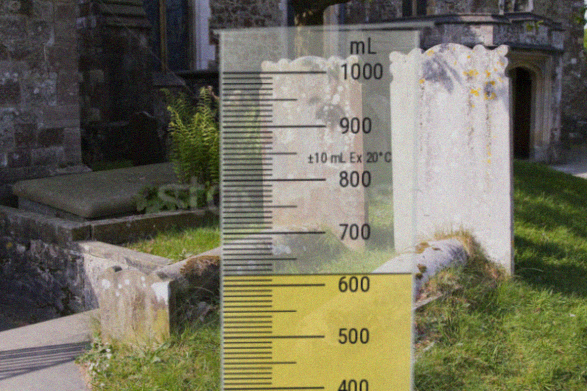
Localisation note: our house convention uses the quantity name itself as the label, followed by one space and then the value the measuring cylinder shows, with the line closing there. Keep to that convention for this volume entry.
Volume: 620 mL
